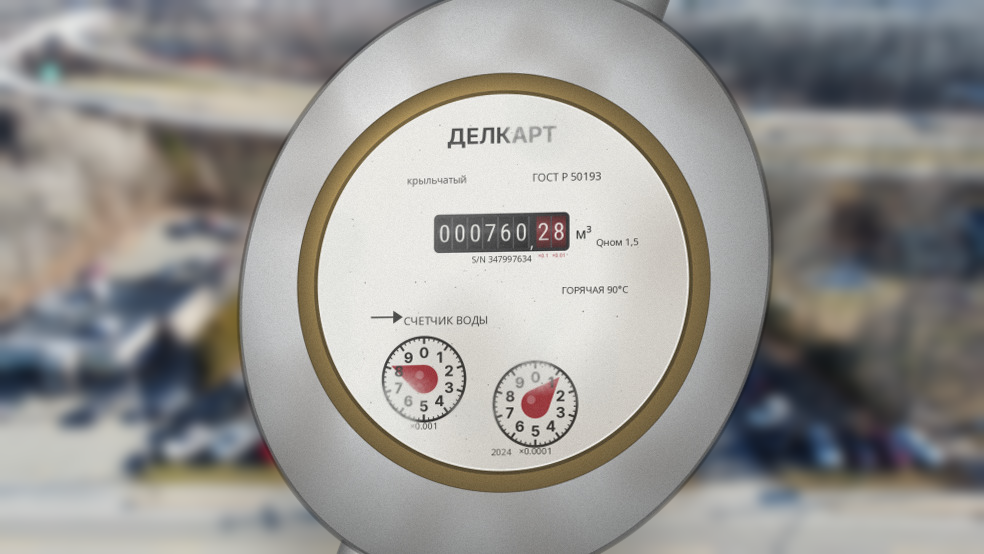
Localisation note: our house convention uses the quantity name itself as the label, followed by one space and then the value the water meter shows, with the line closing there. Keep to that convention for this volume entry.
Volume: 760.2881 m³
